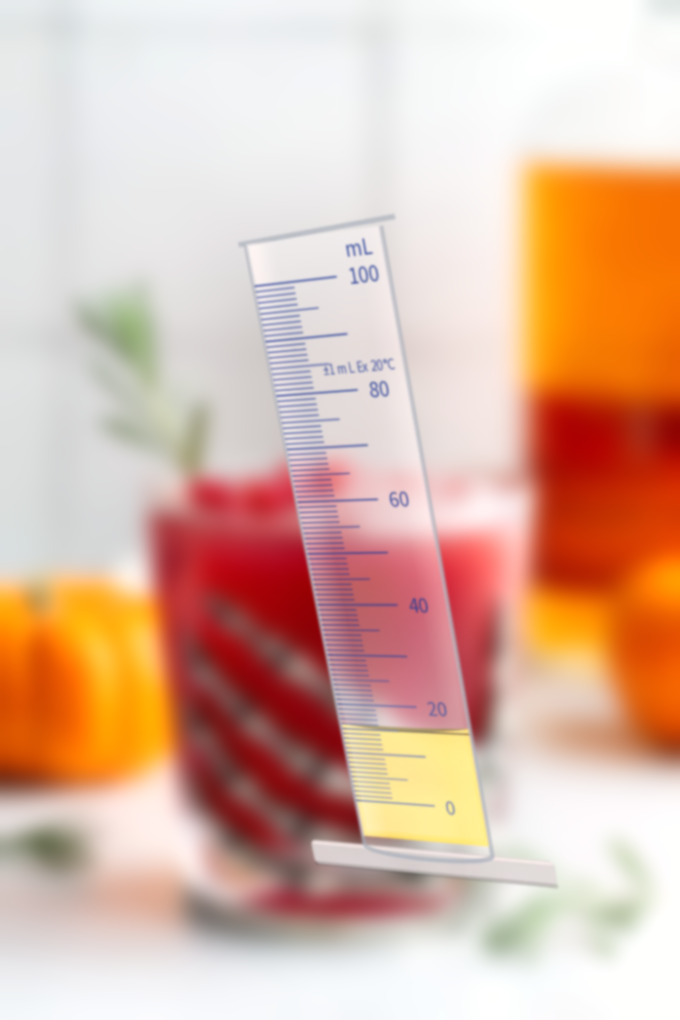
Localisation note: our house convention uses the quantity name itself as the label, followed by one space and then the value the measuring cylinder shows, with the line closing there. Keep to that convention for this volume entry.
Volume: 15 mL
